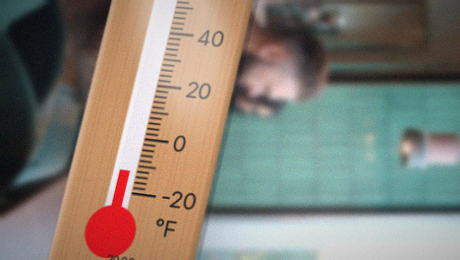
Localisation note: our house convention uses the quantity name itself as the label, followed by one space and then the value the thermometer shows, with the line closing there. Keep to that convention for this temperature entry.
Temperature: -12 °F
